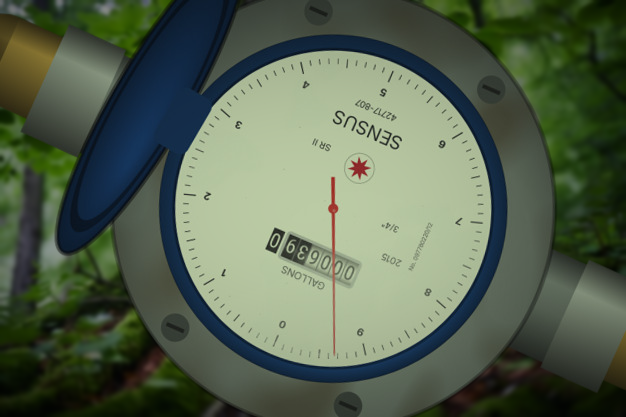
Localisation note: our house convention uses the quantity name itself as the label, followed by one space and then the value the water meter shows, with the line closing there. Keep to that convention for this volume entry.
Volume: 6389.3 gal
